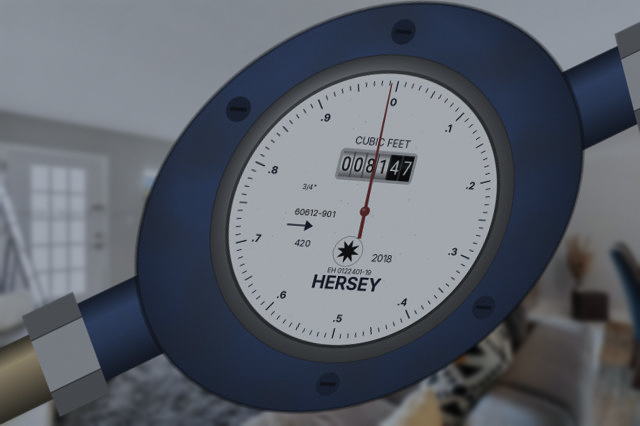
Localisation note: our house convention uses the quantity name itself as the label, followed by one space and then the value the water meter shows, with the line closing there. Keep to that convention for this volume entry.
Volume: 8146.99 ft³
